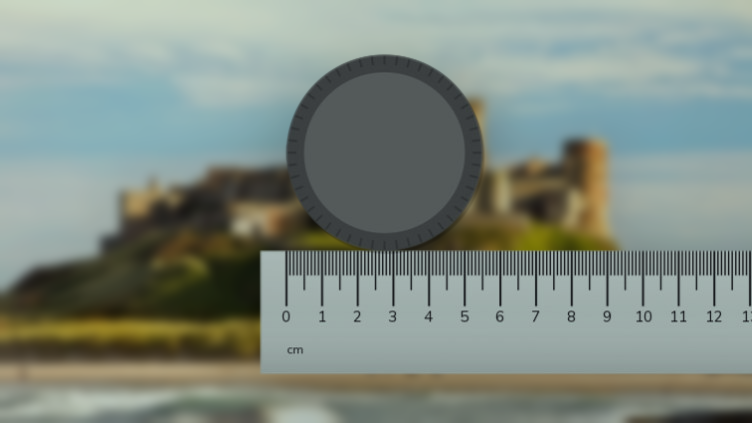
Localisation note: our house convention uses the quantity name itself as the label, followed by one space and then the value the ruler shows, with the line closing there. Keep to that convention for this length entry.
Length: 5.5 cm
